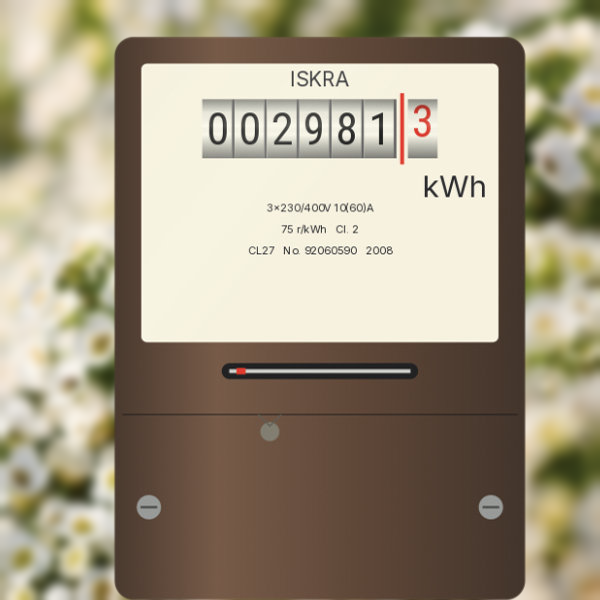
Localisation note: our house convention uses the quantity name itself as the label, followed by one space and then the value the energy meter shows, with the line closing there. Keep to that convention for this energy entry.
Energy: 2981.3 kWh
